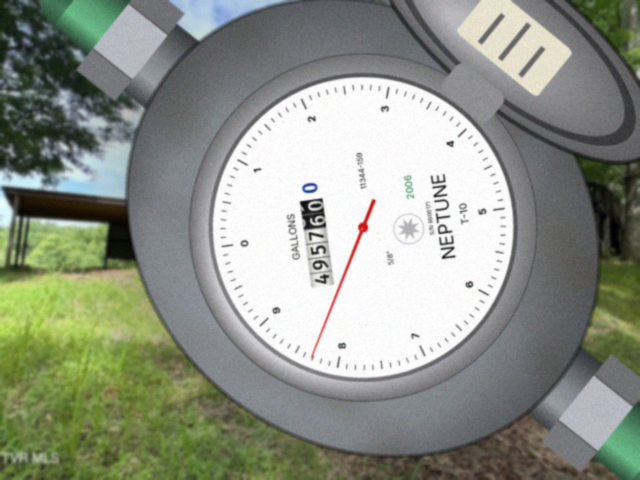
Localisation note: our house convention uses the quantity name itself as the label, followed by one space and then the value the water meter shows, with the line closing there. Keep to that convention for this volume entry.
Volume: 4957598.3 gal
